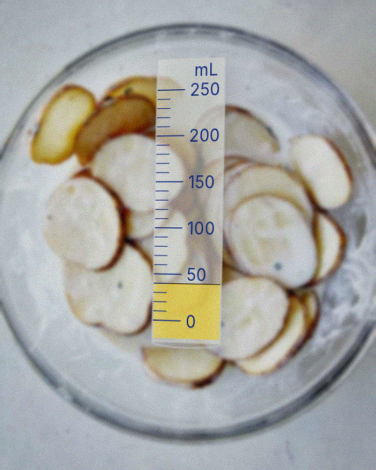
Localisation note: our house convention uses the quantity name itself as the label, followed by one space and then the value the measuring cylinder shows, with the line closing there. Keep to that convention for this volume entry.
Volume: 40 mL
